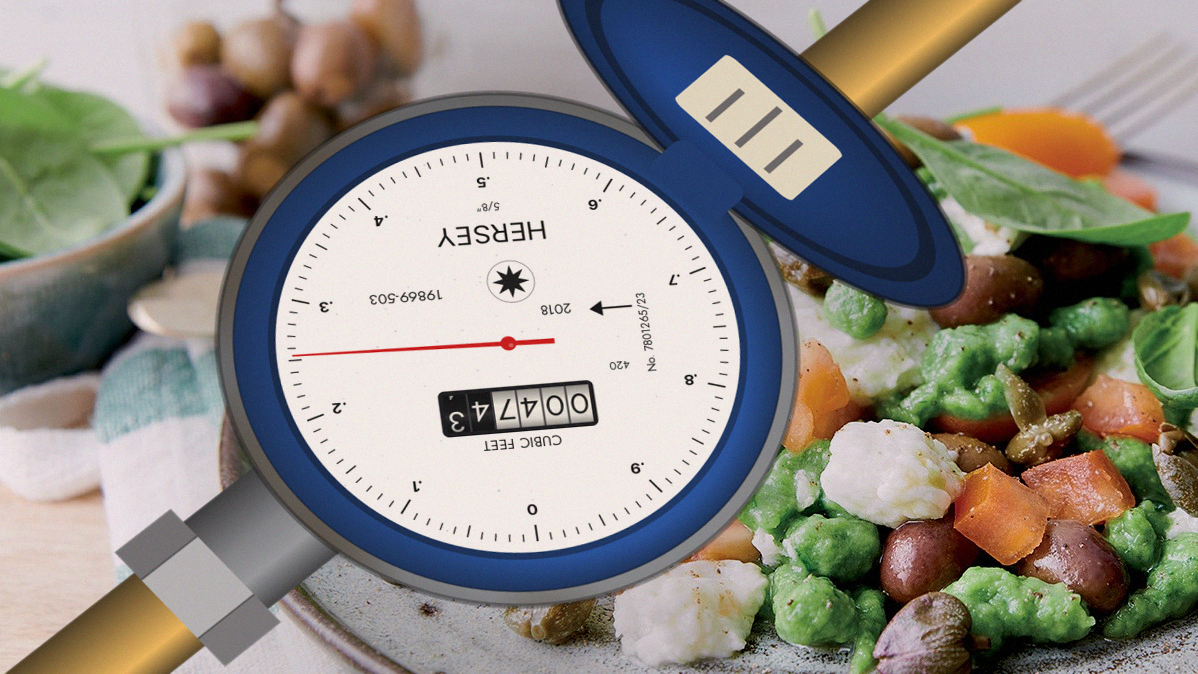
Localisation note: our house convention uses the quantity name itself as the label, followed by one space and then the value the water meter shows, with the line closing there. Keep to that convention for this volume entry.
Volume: 4743.25 ft³
